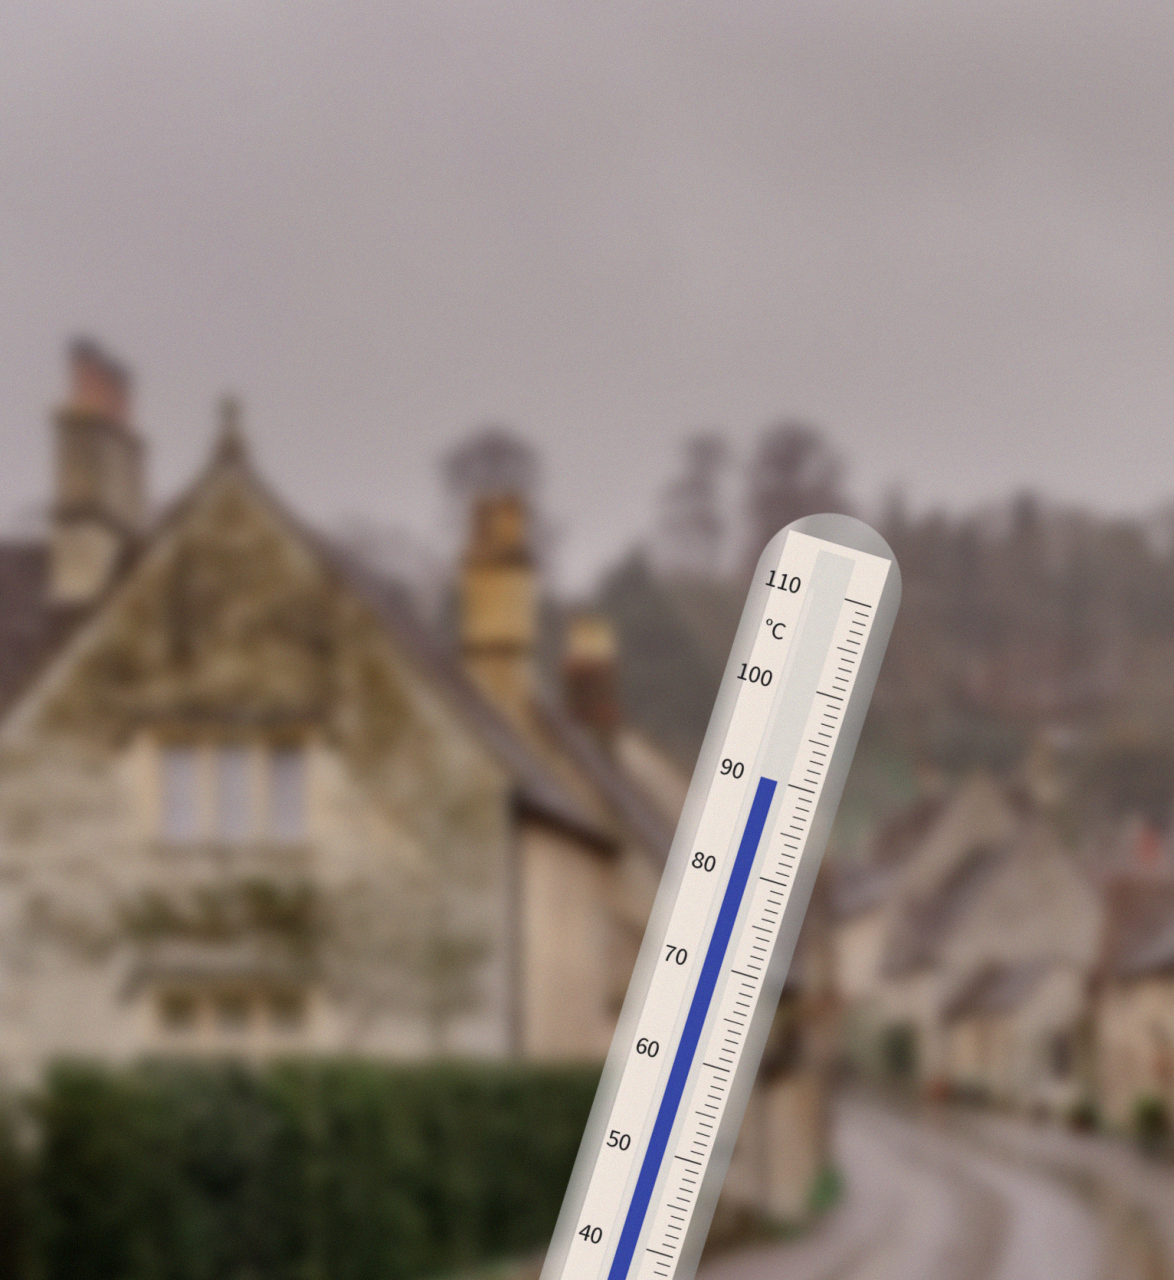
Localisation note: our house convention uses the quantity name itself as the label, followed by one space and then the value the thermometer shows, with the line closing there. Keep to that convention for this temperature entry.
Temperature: 90 °C
